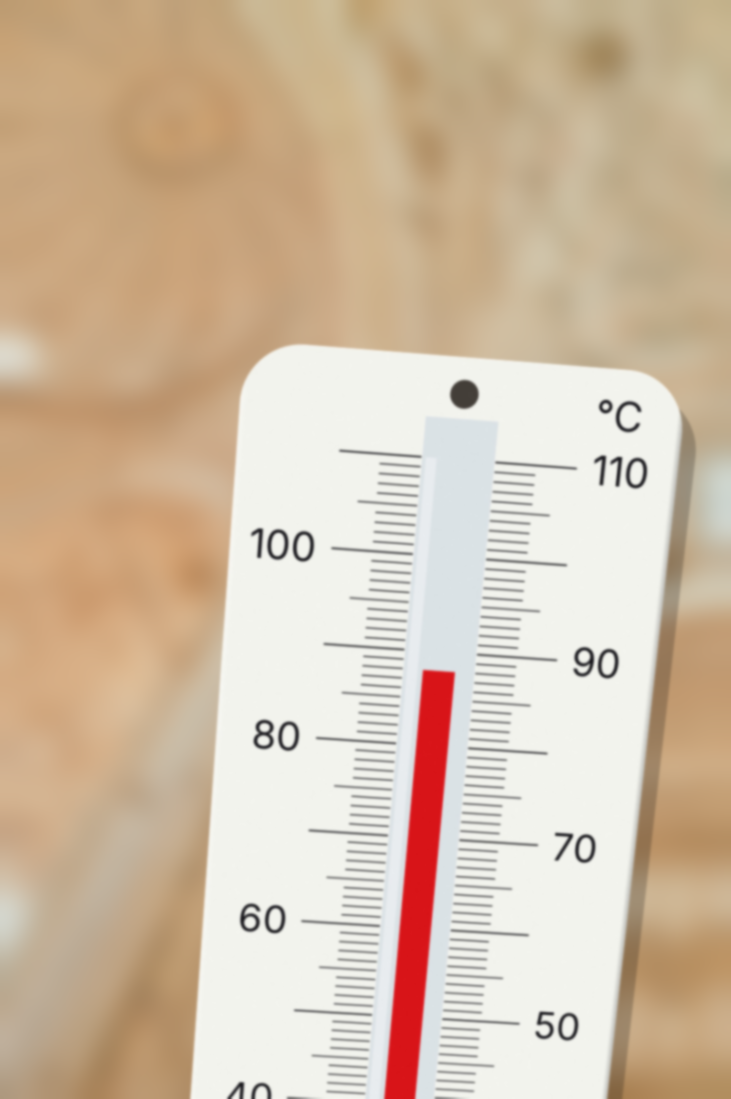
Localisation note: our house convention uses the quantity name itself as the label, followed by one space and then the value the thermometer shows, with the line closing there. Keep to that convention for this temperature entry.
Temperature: 88 °C
